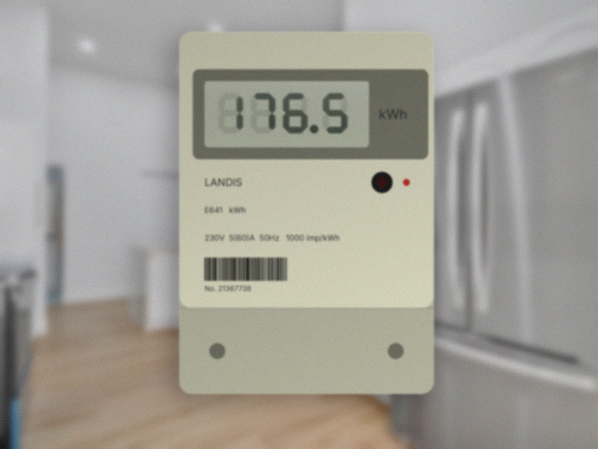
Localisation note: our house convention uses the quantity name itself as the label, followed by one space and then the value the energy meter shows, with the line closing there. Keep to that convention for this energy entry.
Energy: 176.5 kWh
